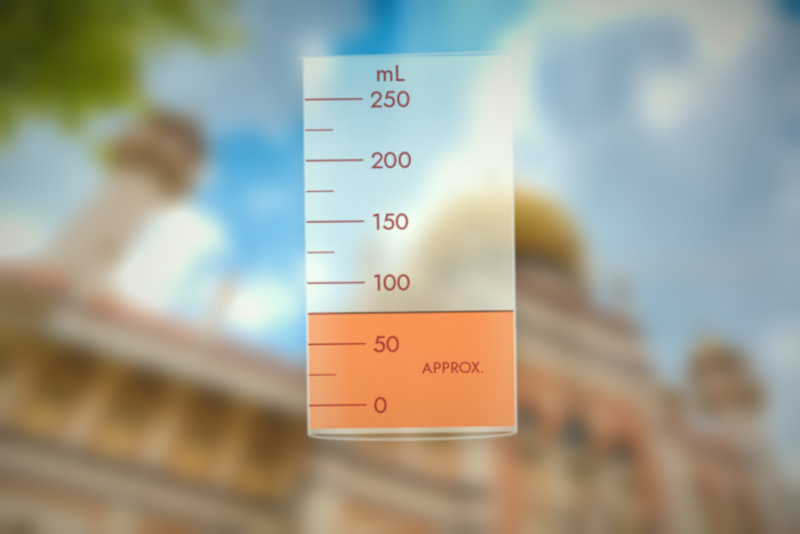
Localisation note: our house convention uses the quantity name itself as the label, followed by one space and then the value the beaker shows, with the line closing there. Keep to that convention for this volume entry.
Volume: 75 mL
